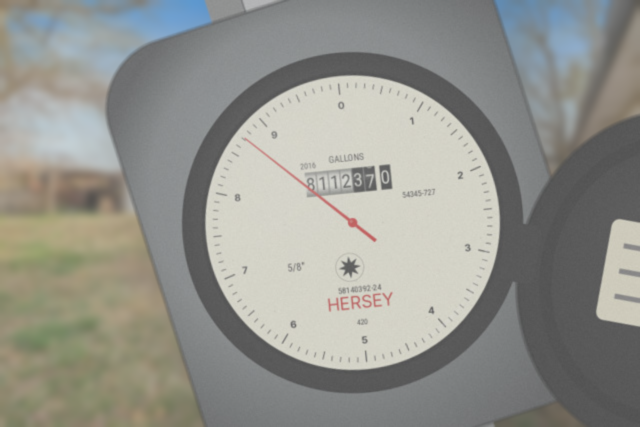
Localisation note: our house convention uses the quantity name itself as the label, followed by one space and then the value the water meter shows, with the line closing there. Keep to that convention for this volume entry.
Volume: 8112368.7 gal
